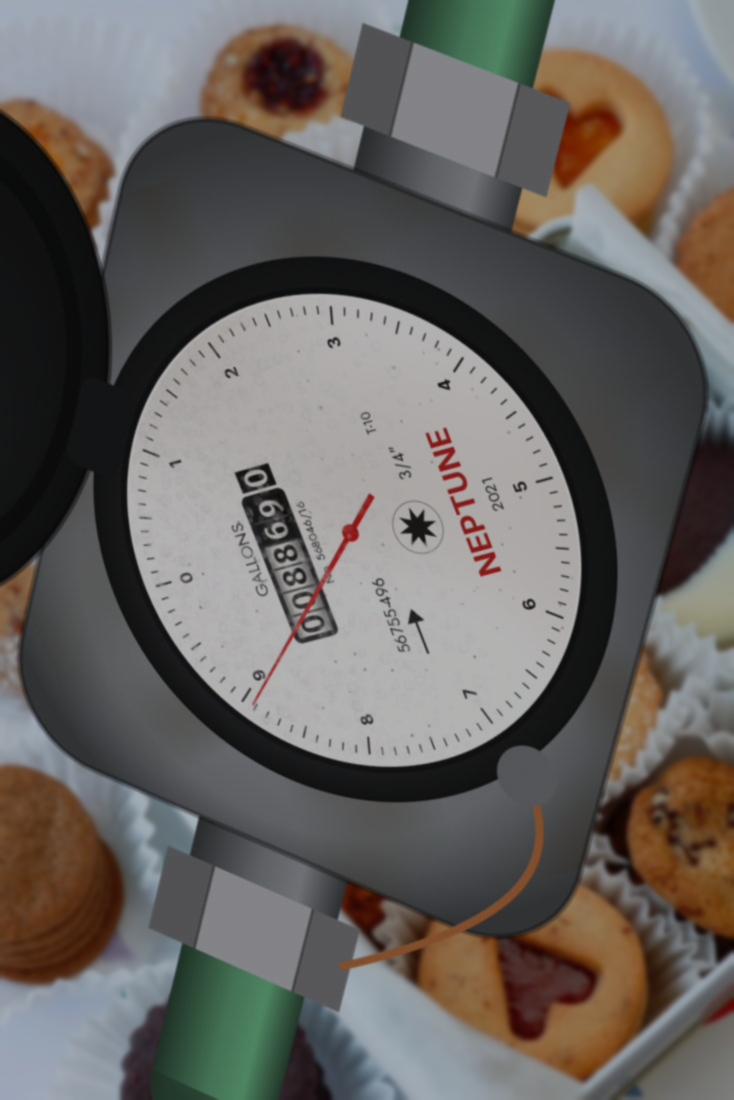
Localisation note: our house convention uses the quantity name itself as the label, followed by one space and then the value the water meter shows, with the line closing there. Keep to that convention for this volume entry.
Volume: 88688.9 gal
